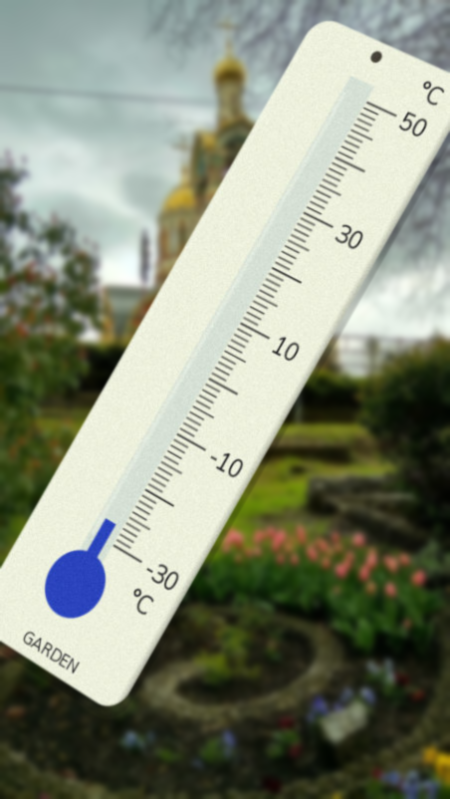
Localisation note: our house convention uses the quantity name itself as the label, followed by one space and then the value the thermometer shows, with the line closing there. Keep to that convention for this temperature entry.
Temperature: -27 °C
